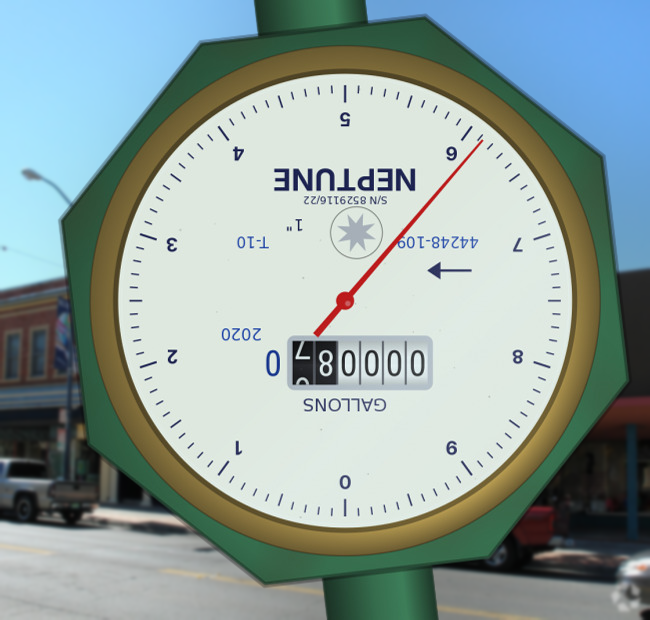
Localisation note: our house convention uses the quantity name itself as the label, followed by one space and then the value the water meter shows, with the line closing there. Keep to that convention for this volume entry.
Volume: 866.1 gal
